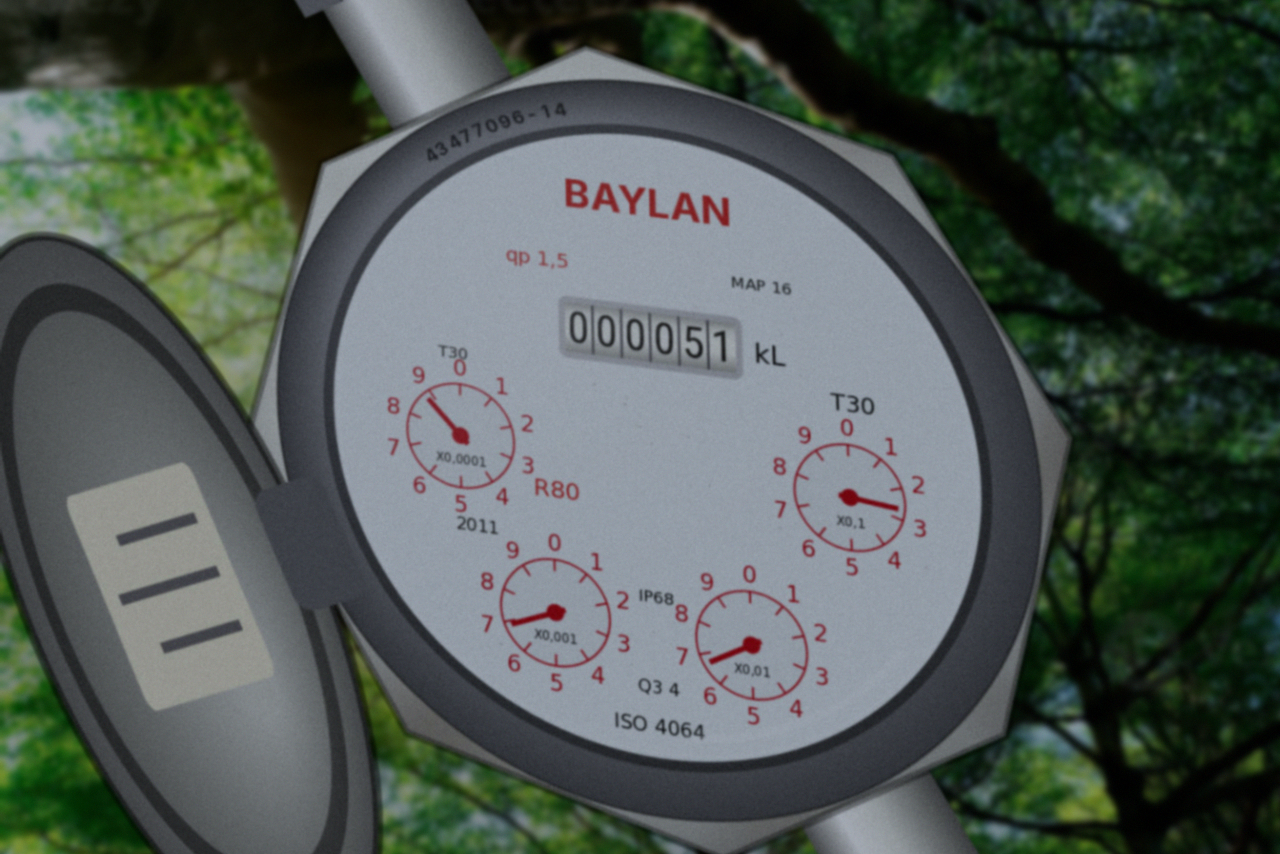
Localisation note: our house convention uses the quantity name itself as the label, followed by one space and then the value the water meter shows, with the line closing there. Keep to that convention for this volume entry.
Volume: 51.2668 kL
